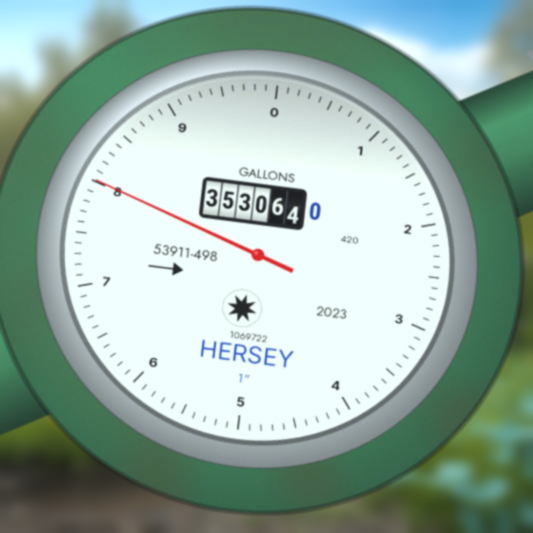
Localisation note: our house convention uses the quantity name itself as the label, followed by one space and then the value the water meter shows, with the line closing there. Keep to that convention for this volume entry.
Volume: 3530638.0 gal
